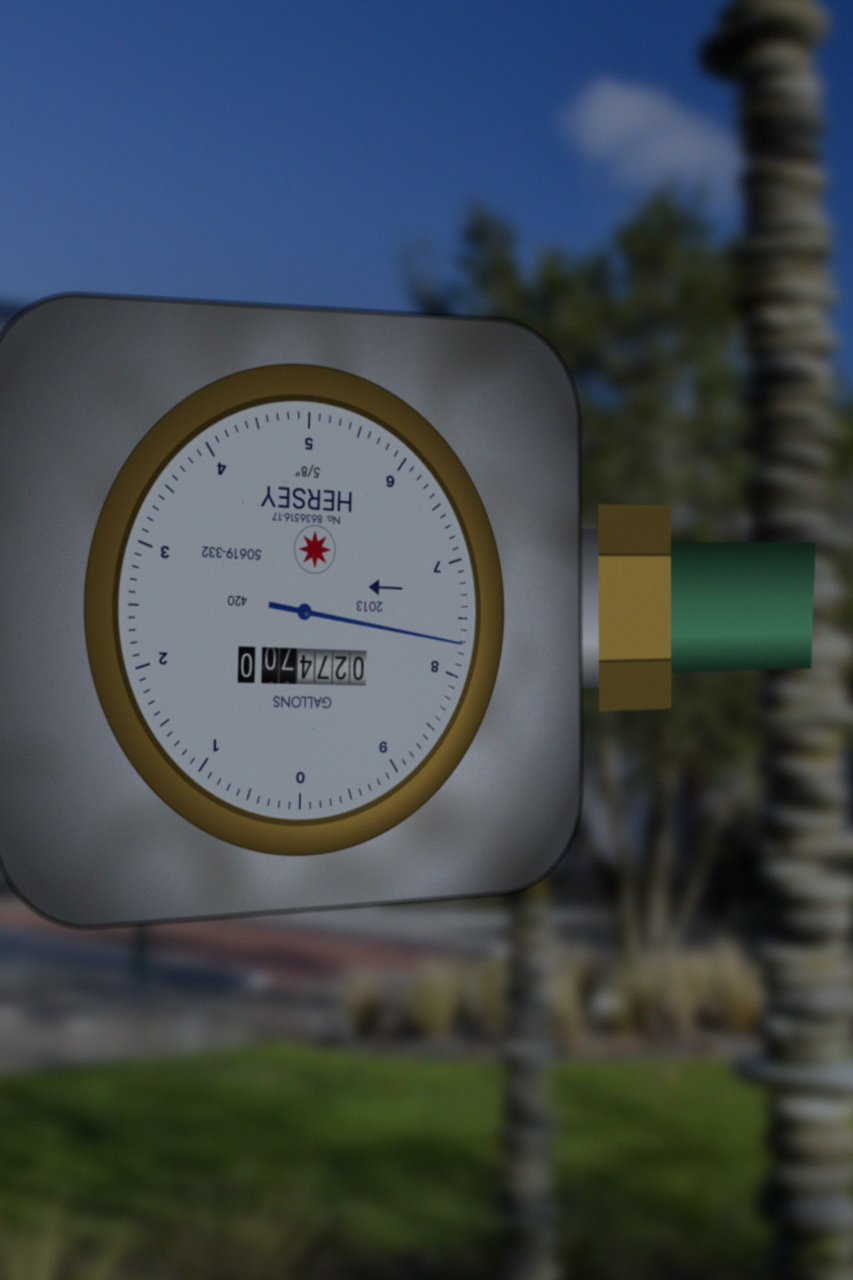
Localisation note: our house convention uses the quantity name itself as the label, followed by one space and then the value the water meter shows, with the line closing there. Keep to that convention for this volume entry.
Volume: 274697.7 gal
